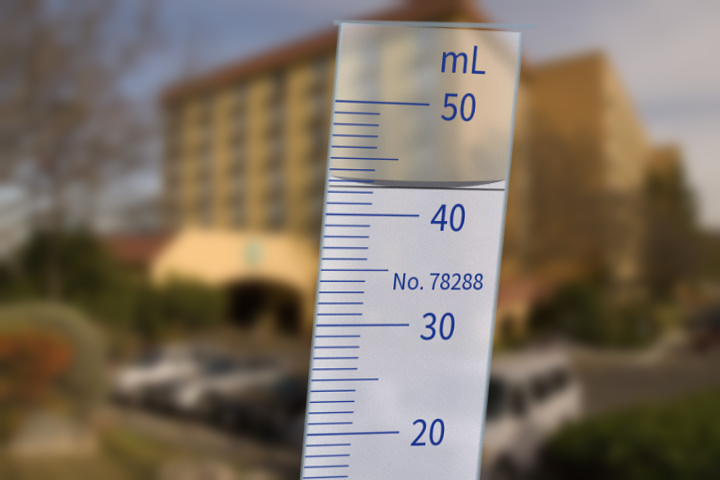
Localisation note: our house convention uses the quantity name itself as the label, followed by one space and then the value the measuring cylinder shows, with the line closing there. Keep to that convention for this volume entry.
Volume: 42.5 mL
